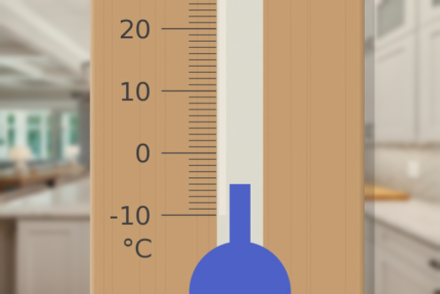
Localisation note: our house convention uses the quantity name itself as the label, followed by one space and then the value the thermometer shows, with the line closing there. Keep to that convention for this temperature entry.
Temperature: -5 °C
